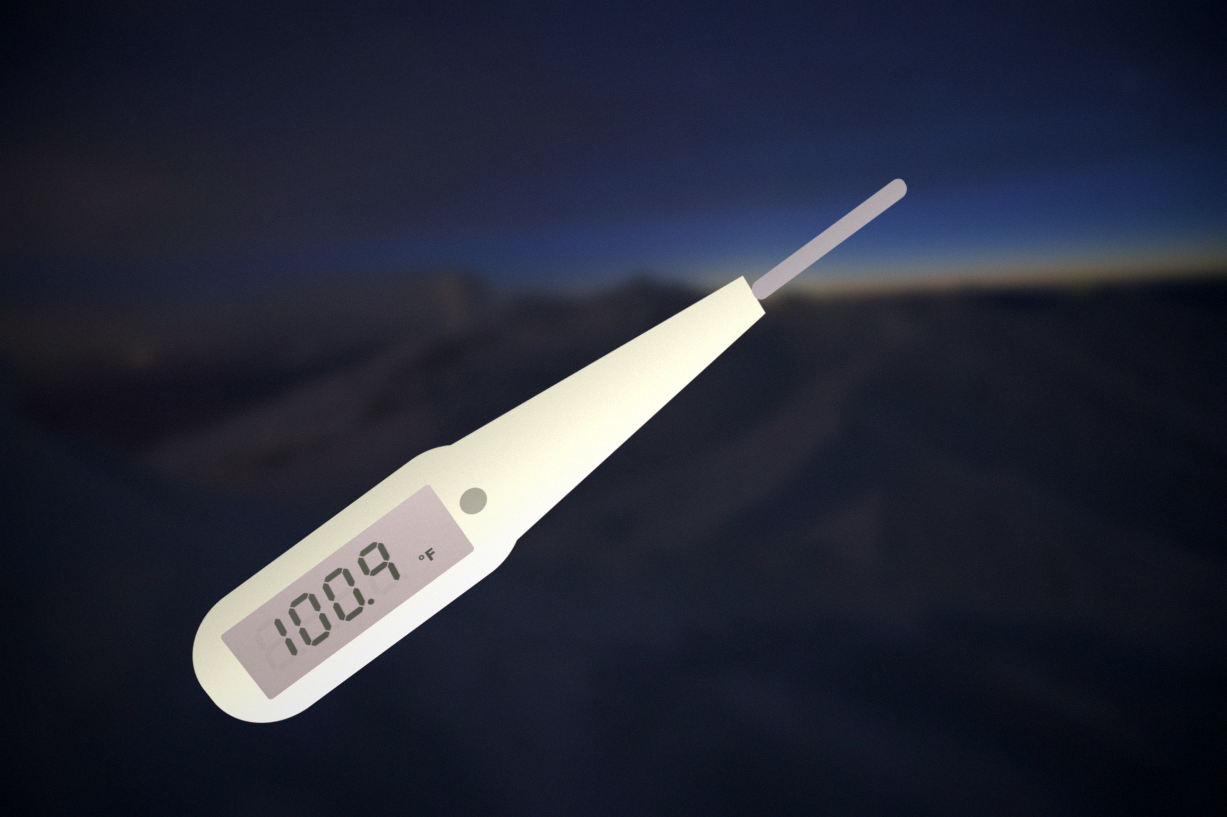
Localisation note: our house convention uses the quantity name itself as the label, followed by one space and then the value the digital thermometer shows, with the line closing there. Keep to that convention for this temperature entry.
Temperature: 100.9 °F
